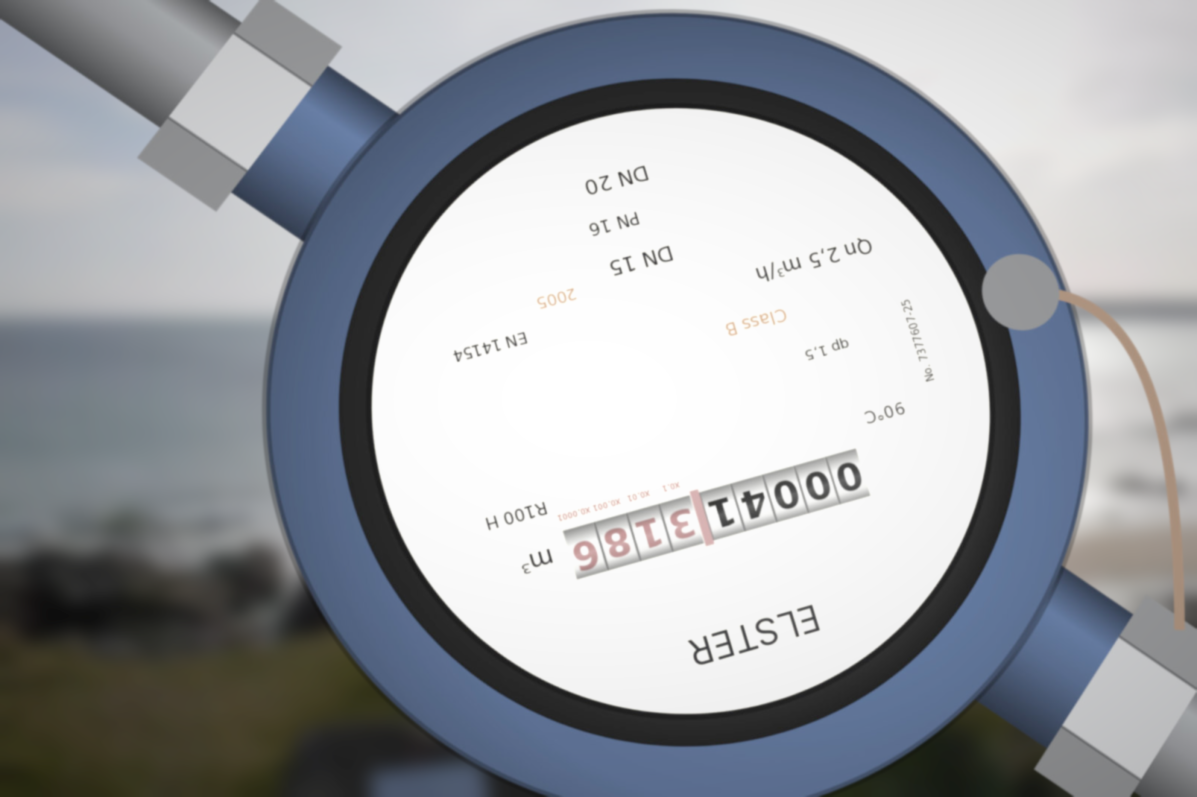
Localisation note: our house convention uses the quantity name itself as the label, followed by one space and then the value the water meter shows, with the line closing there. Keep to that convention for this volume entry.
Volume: 41.3186 m³
